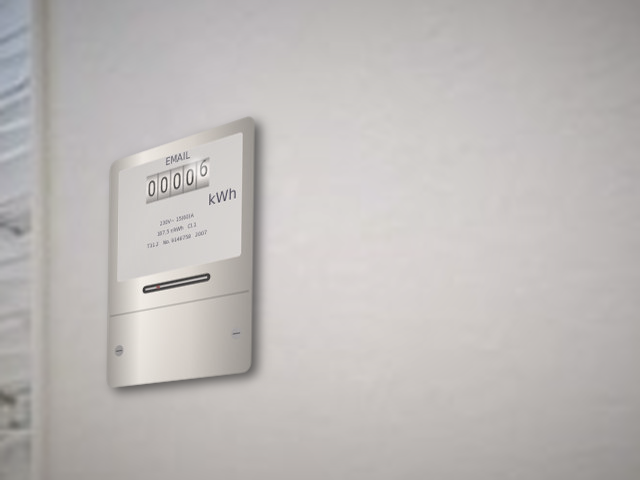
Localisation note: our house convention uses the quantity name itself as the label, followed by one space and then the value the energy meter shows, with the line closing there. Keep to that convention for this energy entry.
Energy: 6 kWh
